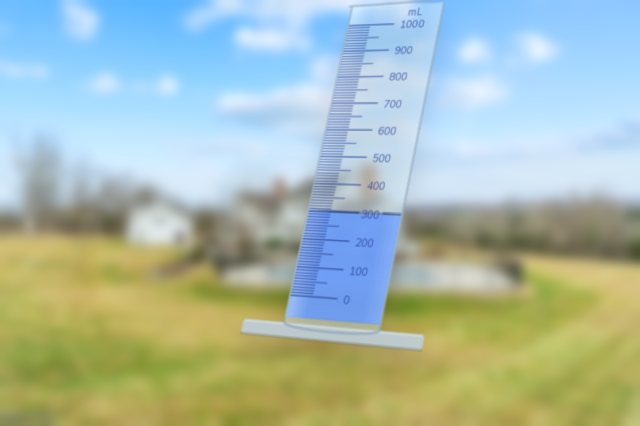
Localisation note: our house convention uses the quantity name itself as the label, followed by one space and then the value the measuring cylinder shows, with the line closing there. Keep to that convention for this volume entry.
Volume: 300 mL
